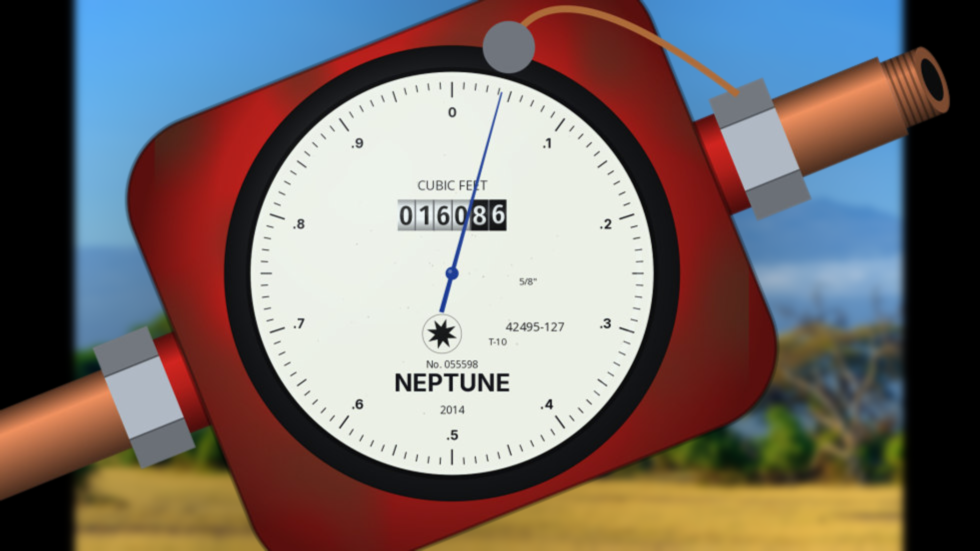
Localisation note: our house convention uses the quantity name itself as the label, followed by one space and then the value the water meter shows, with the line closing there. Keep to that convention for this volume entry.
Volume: 16086.04 ft³
